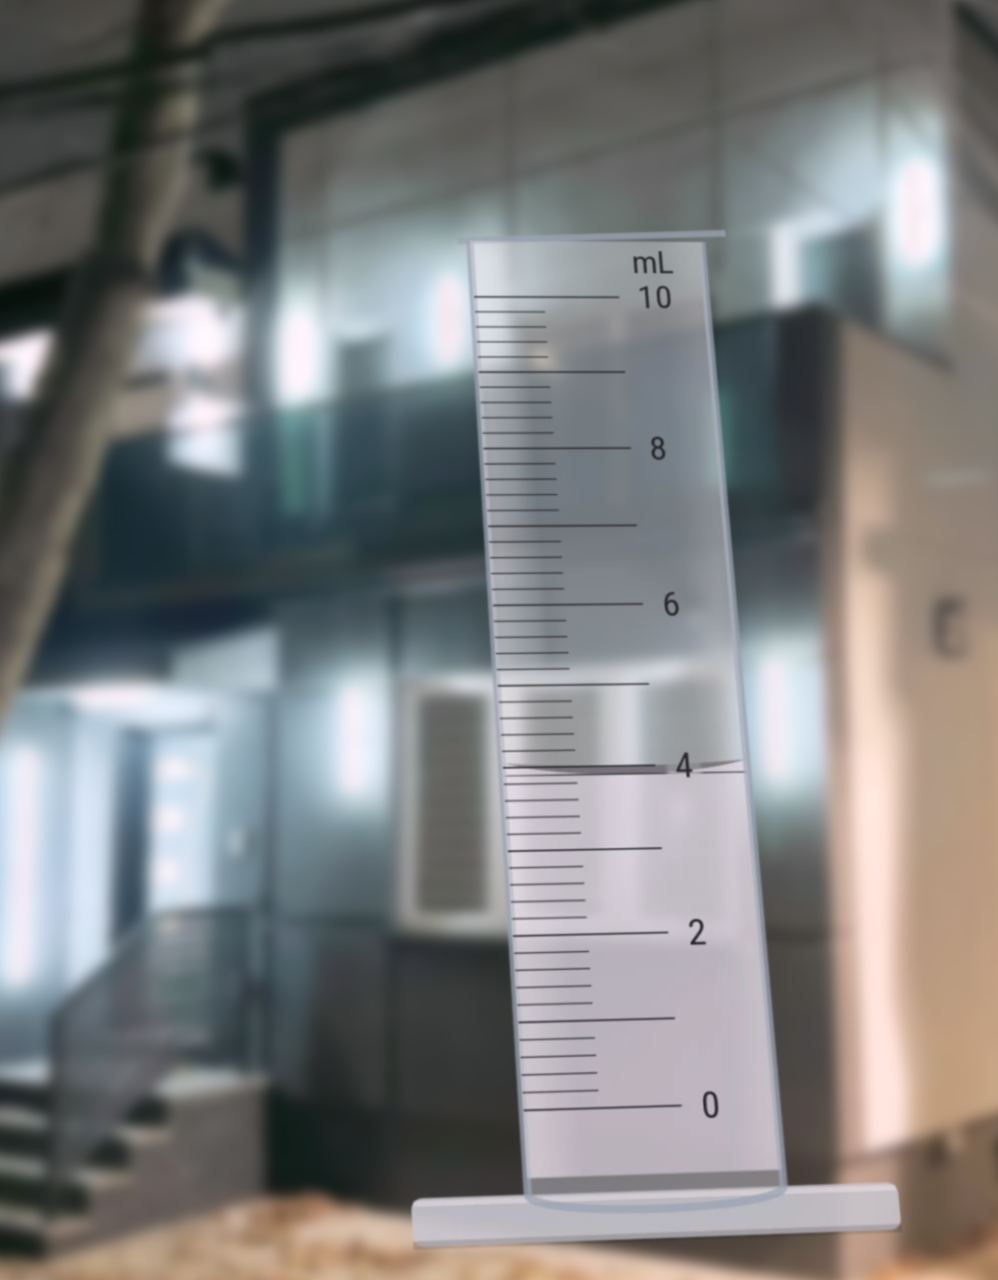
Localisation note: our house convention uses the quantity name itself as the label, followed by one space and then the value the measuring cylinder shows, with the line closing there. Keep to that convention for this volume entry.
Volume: 3.9 mL
